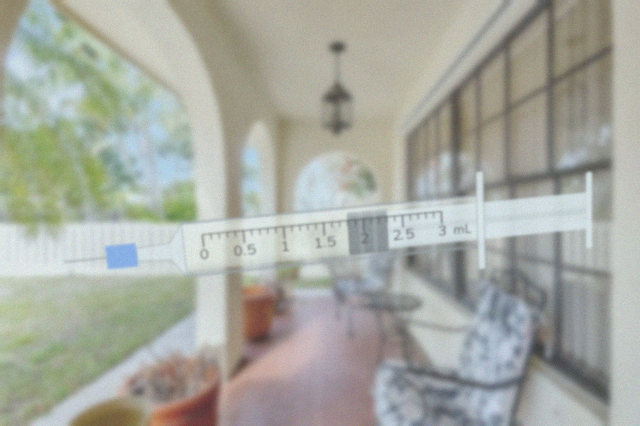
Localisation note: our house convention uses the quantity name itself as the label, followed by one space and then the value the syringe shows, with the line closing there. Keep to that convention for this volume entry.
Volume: 1.8 mL
